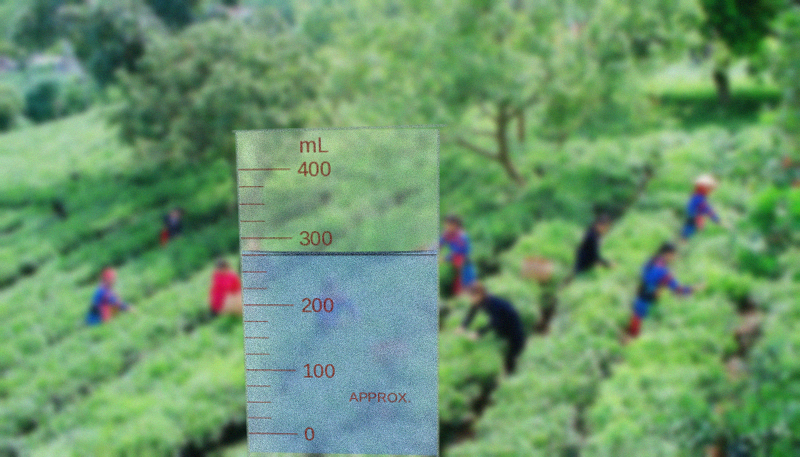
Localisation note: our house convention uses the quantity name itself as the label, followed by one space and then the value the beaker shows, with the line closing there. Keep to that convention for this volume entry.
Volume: 275 mL
